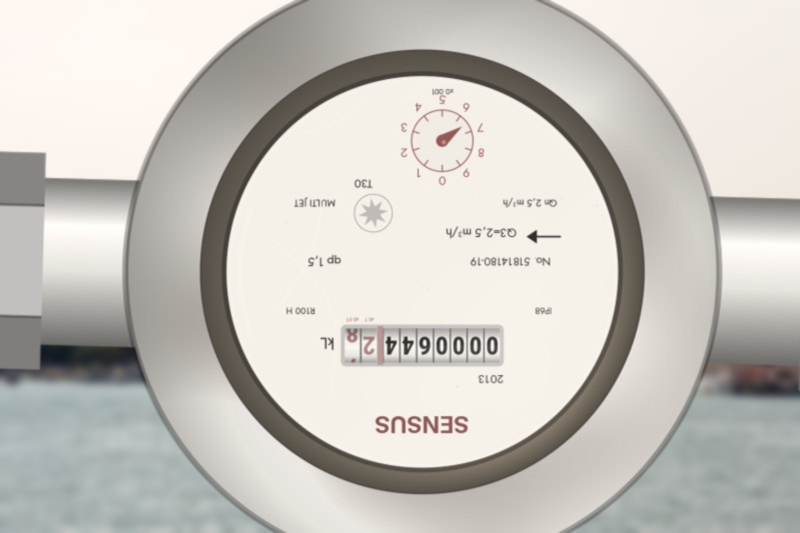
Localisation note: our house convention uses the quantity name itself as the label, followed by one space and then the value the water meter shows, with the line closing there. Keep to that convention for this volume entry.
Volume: 644.276 kL
